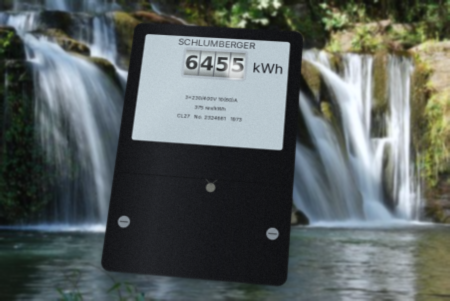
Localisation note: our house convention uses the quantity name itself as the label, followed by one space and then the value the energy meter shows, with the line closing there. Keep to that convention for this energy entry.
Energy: 6455 kWh
